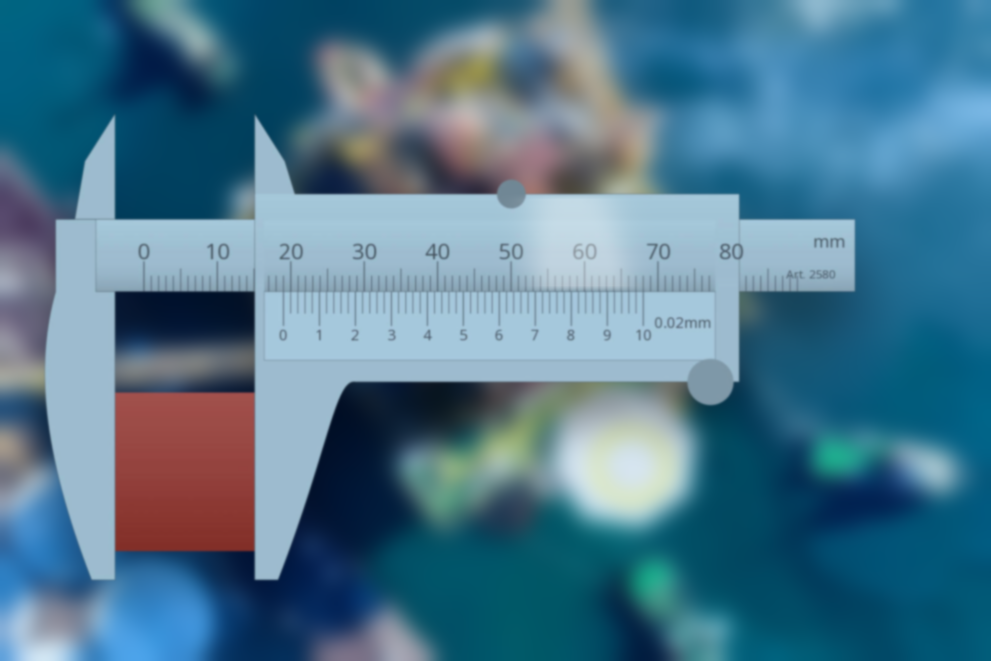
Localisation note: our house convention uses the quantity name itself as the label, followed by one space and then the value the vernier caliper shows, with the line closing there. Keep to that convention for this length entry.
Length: 19.0 mm
